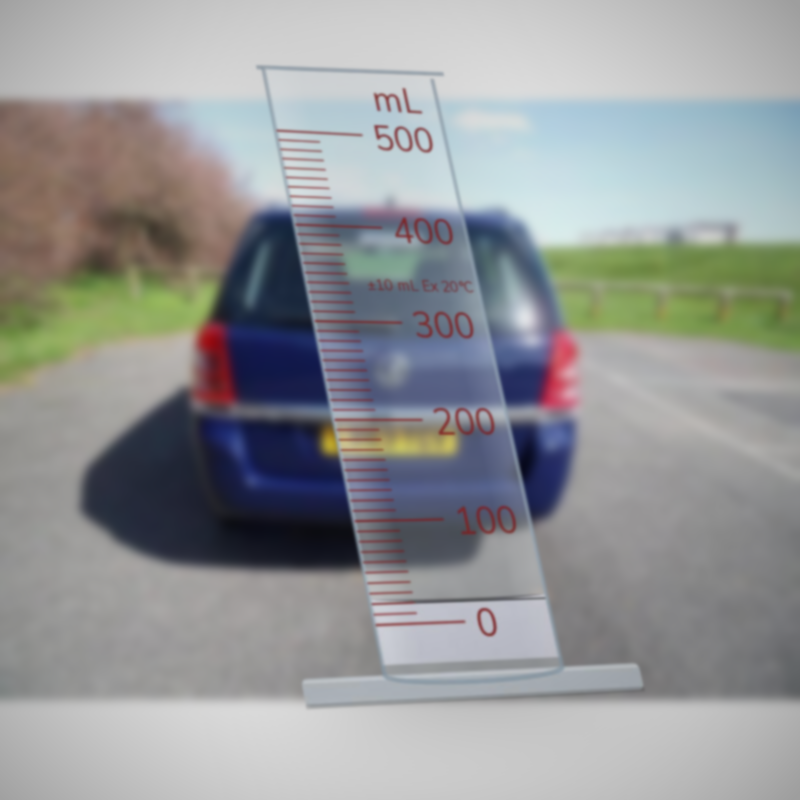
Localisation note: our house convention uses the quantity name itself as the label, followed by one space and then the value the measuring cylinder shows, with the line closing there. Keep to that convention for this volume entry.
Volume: 20 mL
